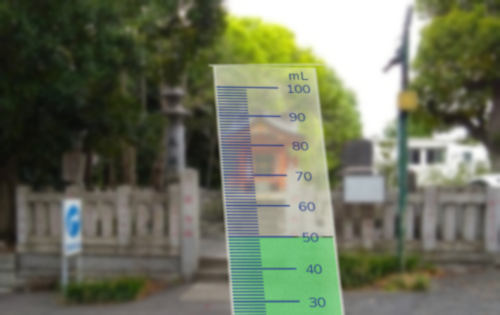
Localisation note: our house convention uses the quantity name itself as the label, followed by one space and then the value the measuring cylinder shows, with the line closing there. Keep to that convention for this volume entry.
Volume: 50 mL
